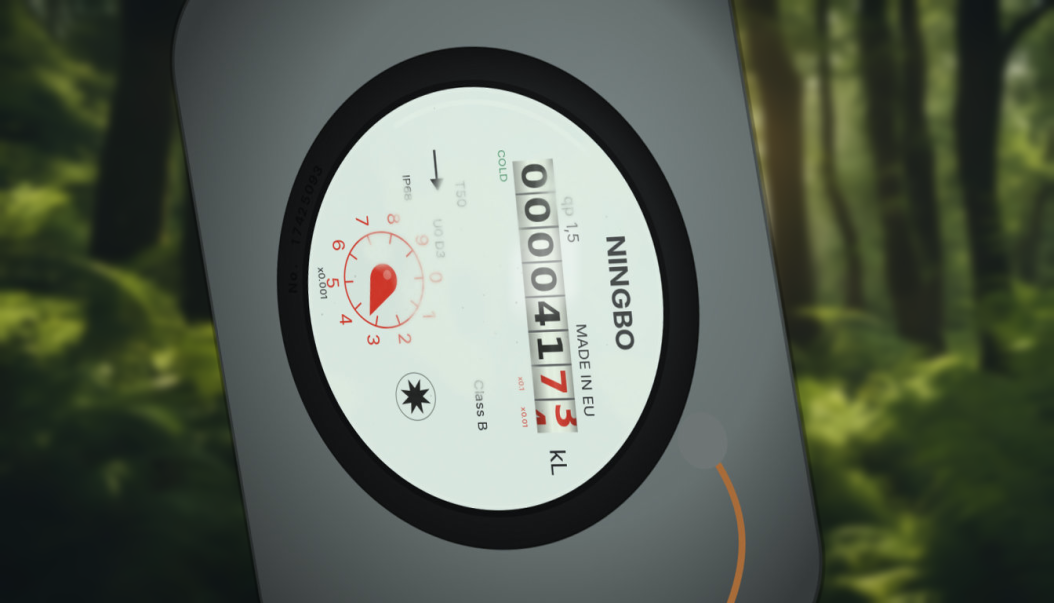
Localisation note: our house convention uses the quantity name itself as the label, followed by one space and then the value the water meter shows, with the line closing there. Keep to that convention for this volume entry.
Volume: 41.733 kL
